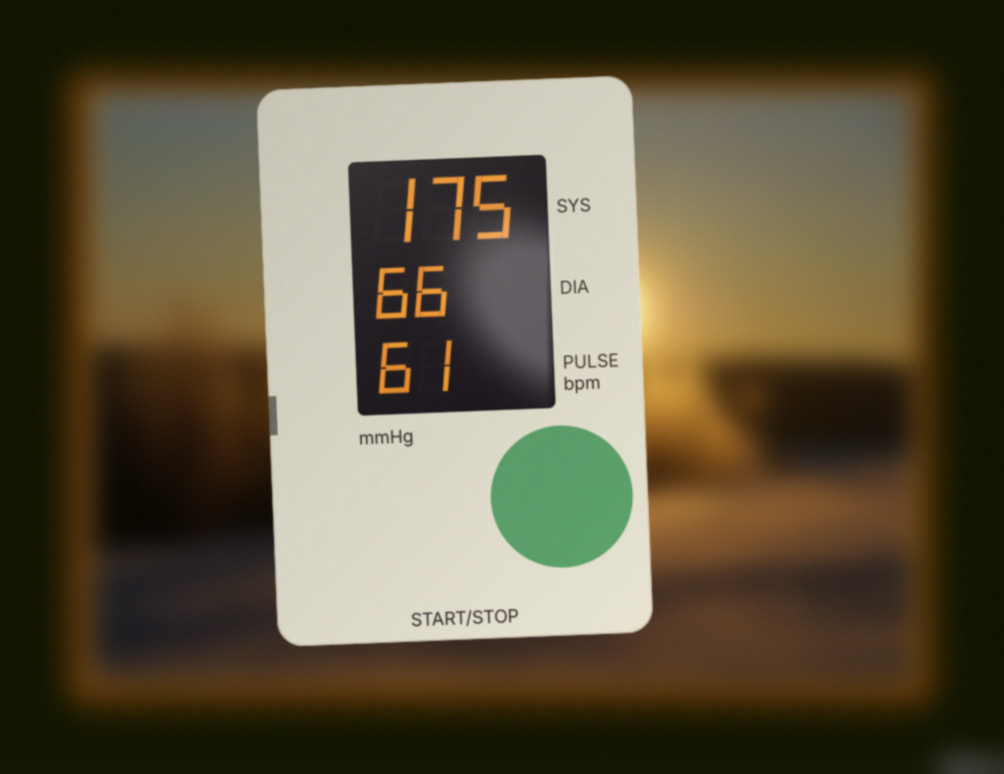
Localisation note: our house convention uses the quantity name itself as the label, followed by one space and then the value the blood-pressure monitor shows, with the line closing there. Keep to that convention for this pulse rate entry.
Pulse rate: 61 bpm
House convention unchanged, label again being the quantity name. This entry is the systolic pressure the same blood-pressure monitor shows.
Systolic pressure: 175 mmHg
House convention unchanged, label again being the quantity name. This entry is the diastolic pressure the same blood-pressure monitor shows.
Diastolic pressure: 66 mmHg
